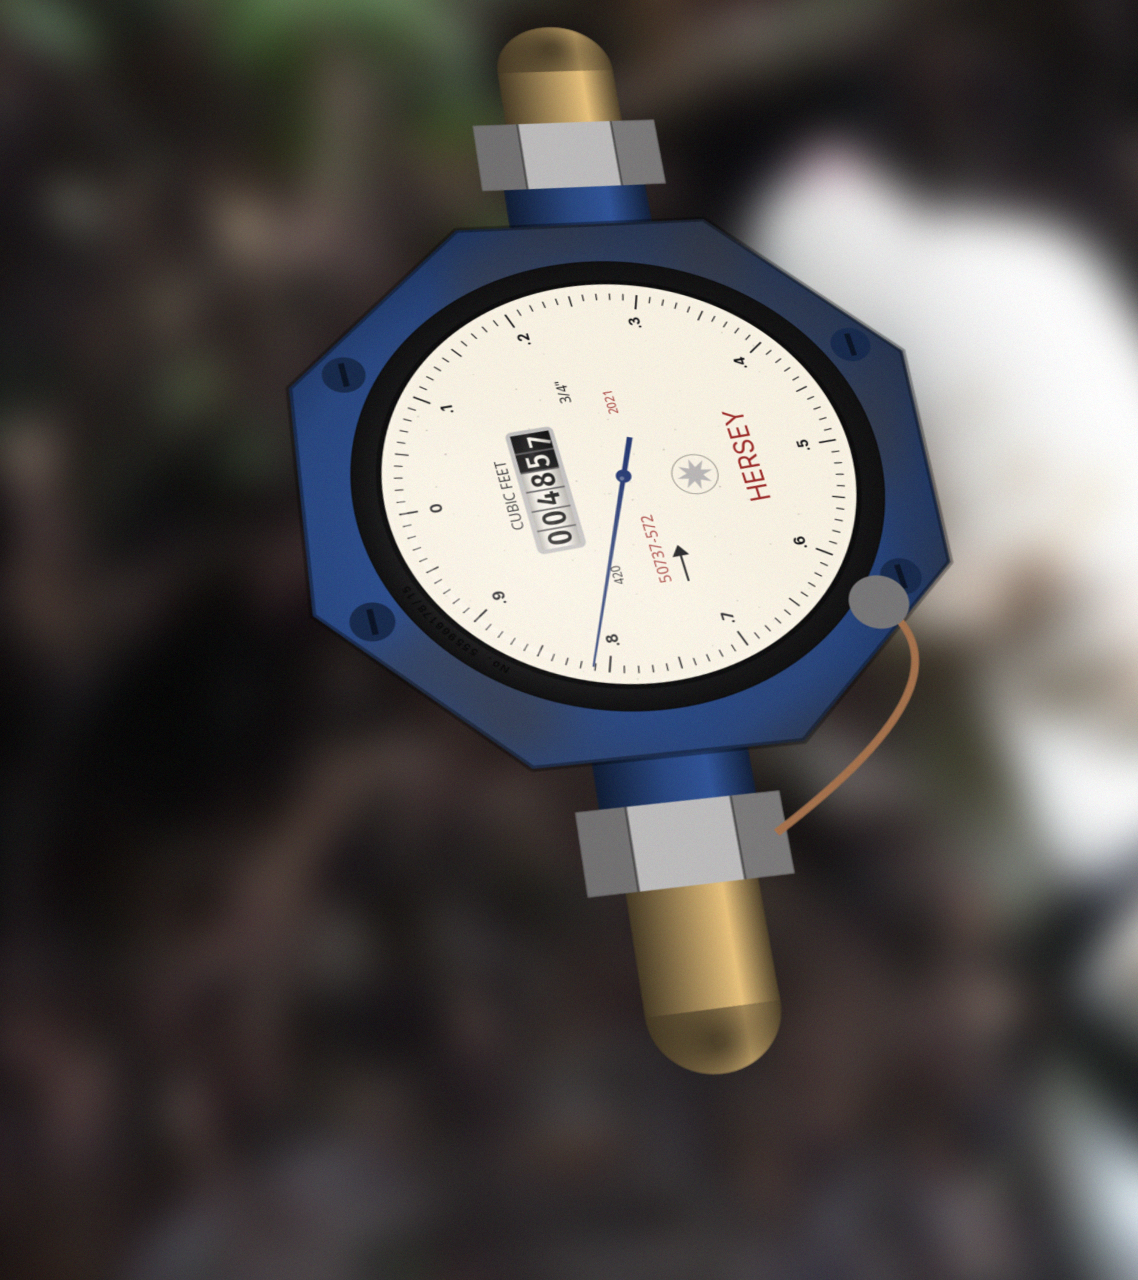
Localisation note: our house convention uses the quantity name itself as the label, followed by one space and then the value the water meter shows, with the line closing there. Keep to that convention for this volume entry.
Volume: 4856.81 ft³
